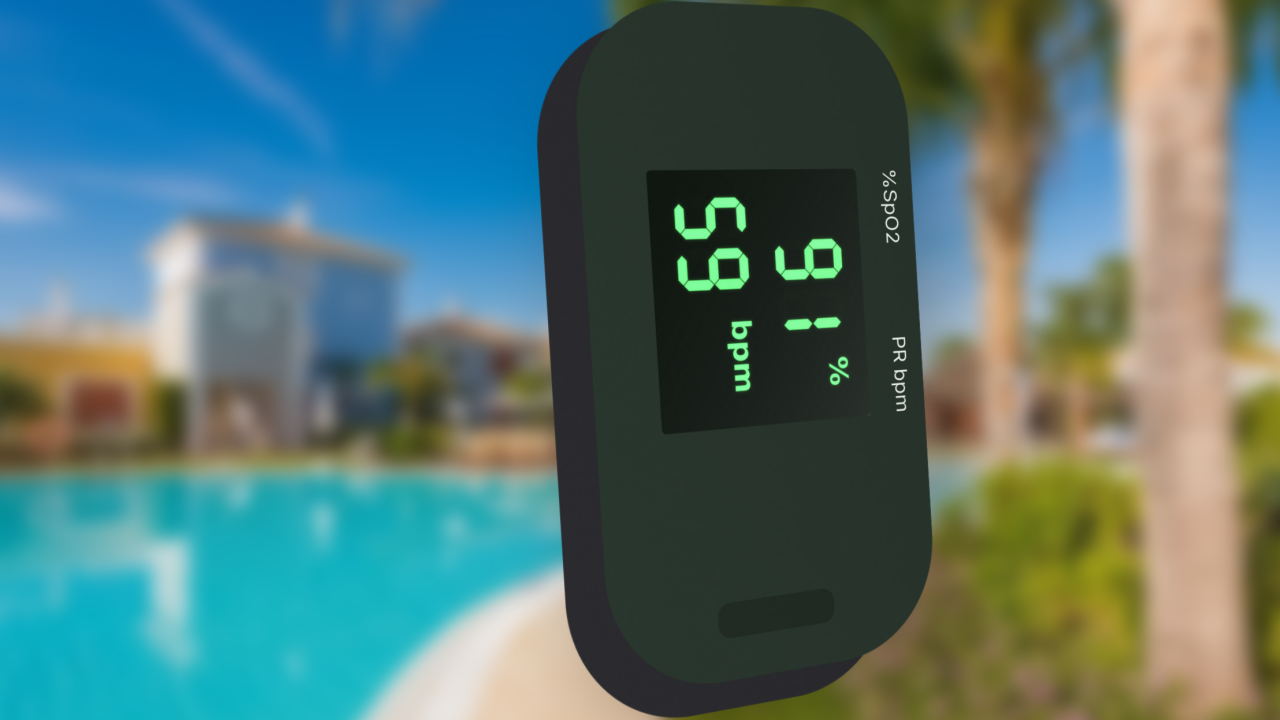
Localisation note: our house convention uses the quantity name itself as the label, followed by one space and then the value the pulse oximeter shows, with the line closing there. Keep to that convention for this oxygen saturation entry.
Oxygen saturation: 91 %
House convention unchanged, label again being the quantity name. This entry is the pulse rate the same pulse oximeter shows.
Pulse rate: 59 bpm
